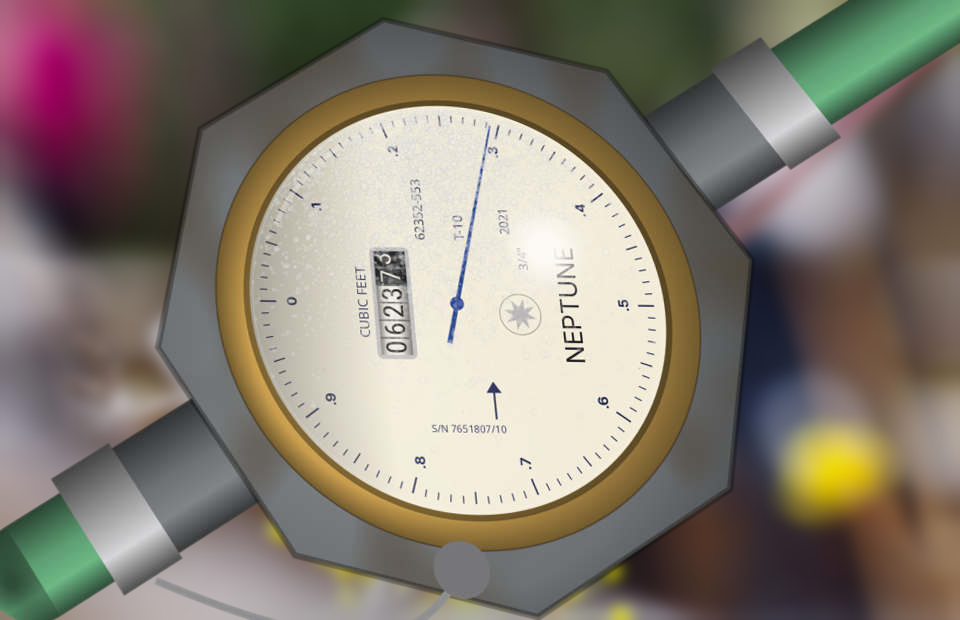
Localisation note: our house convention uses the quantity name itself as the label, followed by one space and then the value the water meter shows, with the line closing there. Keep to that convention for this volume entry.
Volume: 62373.29 ft³
